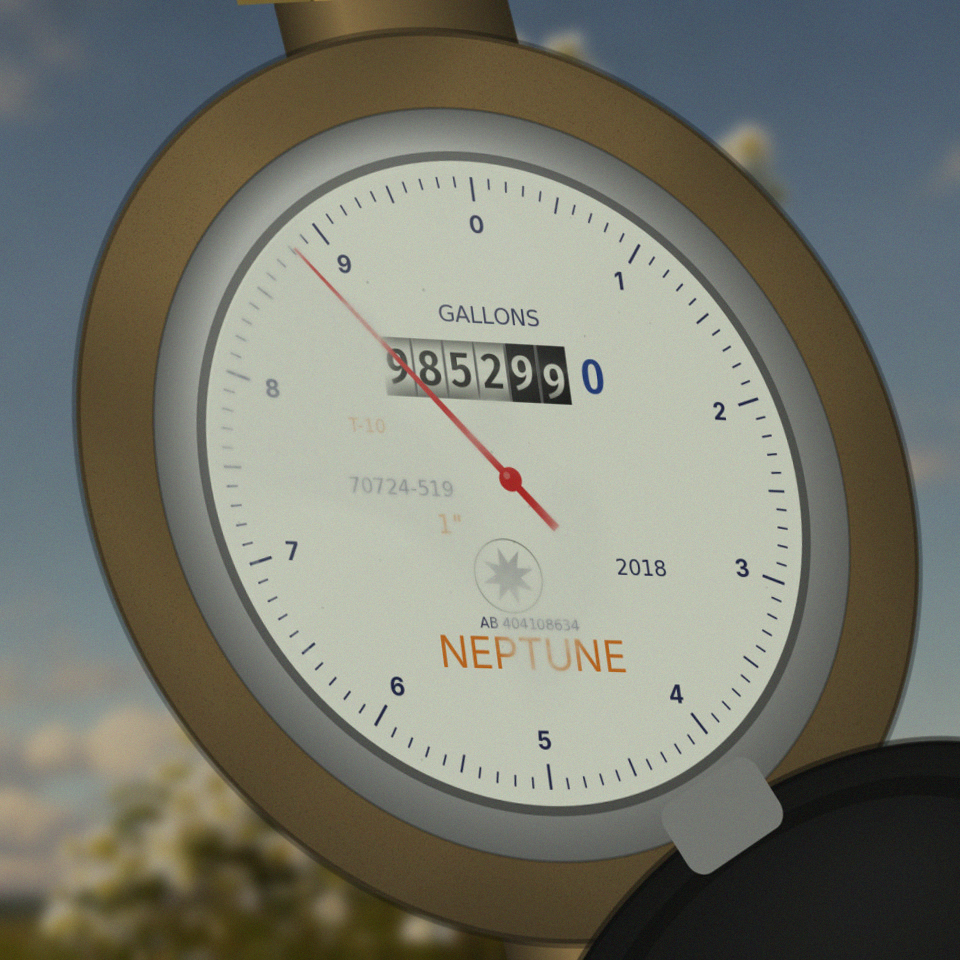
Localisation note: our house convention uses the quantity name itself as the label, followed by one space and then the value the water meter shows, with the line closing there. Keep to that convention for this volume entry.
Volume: 9852988.8 gal
